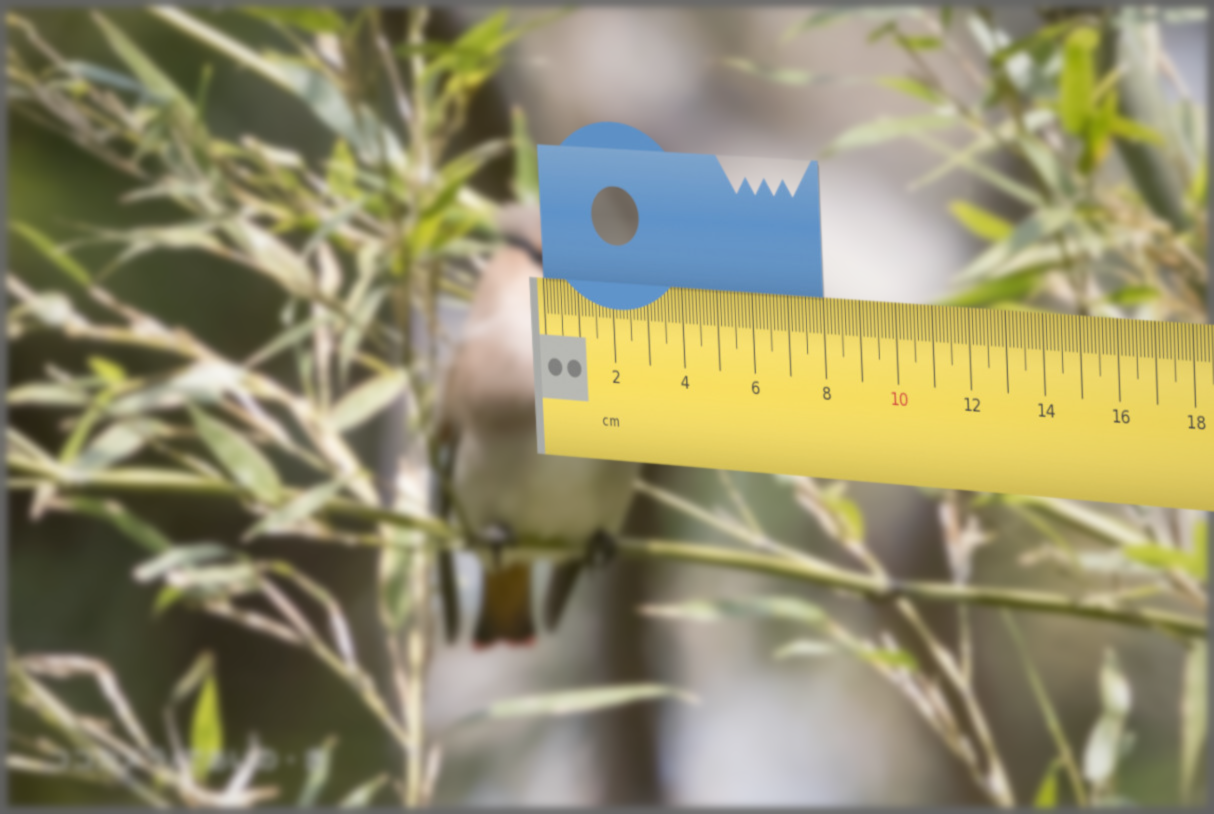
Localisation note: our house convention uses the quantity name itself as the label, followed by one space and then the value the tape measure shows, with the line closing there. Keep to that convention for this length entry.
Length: 8 cm
